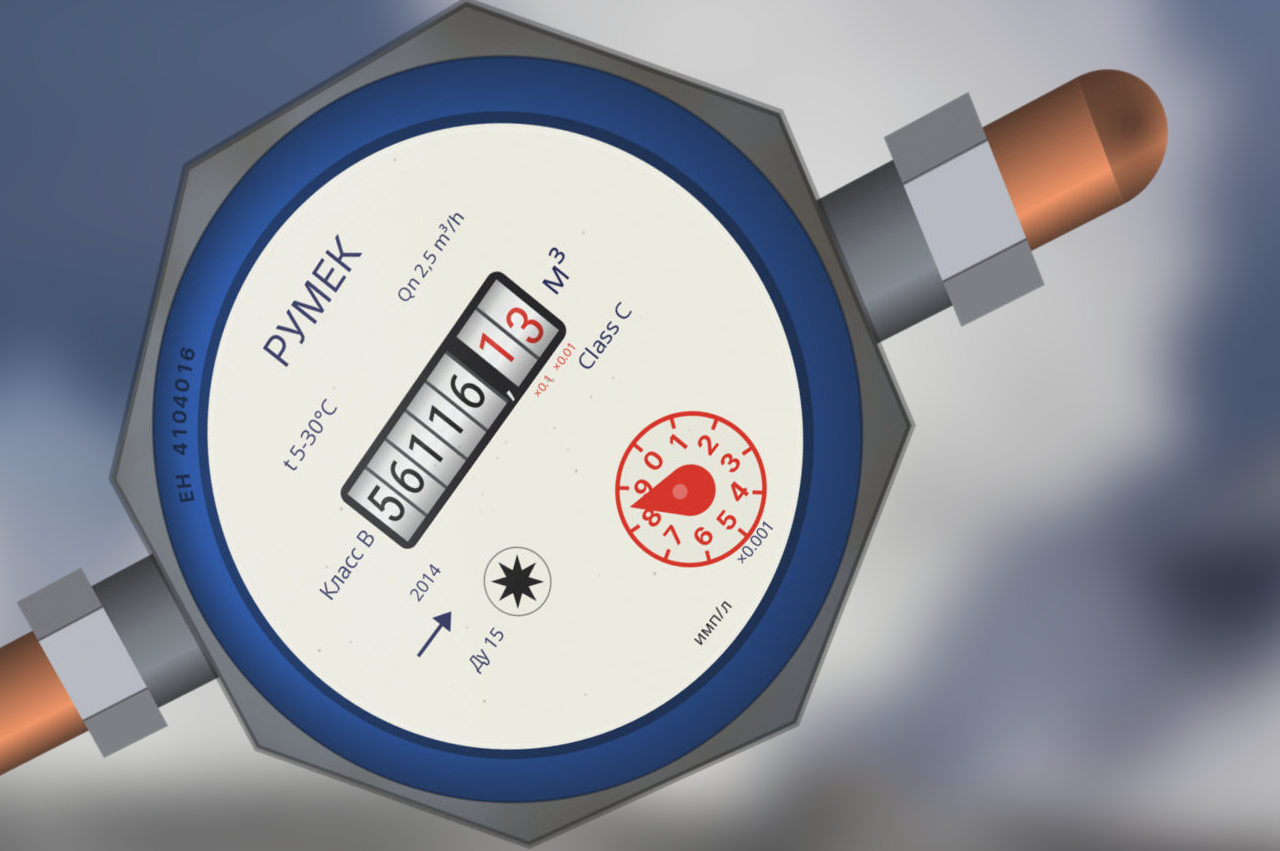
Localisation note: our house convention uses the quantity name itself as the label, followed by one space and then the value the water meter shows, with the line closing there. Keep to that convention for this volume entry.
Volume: 56116.128 m³
